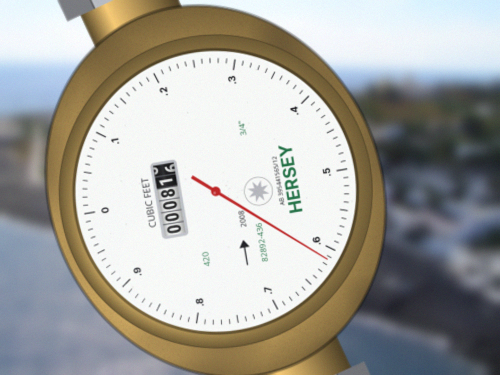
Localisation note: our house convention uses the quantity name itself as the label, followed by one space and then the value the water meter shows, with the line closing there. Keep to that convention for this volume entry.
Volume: 815.61 ft³
